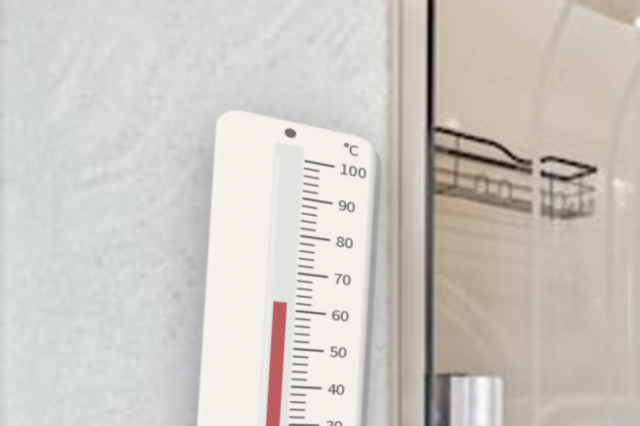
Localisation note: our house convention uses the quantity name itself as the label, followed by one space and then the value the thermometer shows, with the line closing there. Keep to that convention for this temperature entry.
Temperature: 62 °C
